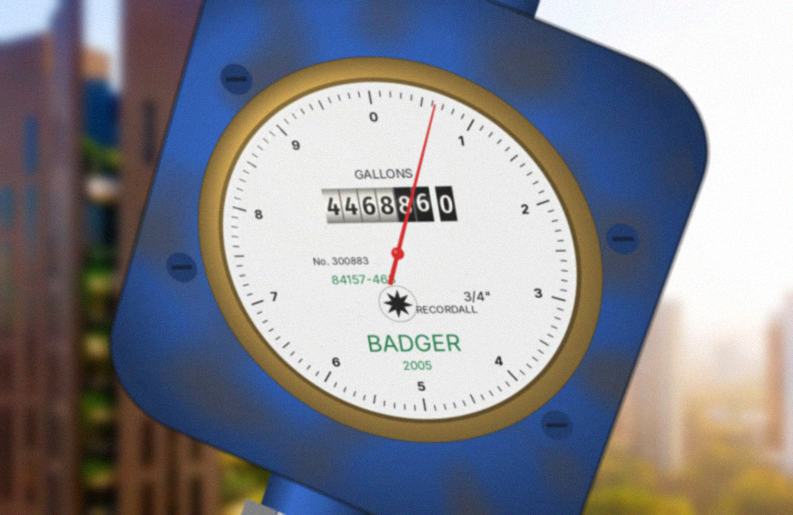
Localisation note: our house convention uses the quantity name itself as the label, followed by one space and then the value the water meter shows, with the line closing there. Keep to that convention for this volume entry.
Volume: 4468860.6 gal
